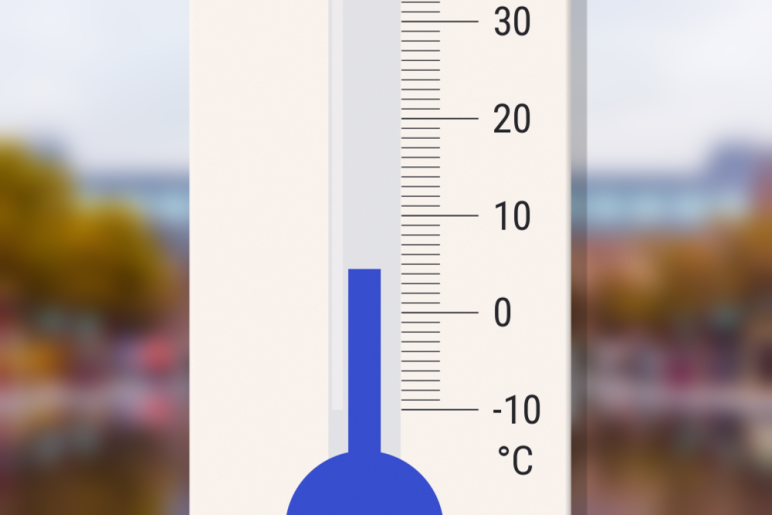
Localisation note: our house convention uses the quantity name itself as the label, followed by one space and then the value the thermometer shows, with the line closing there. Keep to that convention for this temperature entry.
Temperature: 4.5 °C
